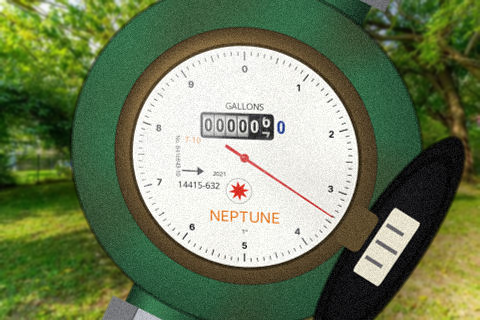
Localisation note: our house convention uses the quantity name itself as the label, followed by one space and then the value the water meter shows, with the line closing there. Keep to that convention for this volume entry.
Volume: 63.4 gal
